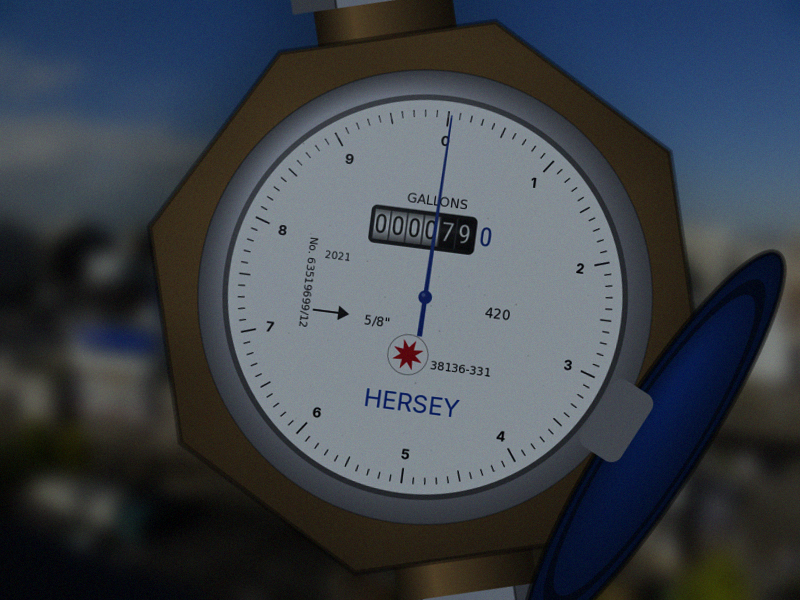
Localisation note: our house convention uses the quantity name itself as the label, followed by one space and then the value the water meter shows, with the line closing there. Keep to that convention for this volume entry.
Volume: 790.0 gal
